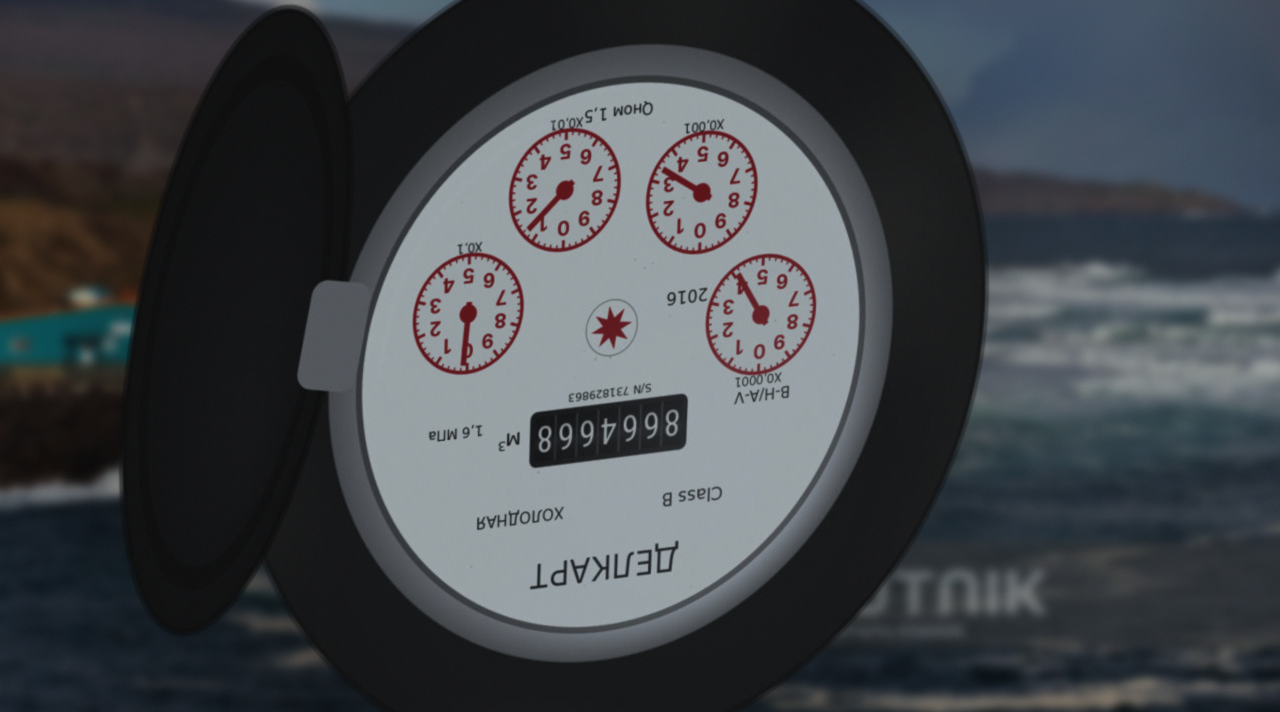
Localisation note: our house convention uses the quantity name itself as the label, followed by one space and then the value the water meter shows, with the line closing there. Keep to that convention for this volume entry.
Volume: 8664668.0134 m³
